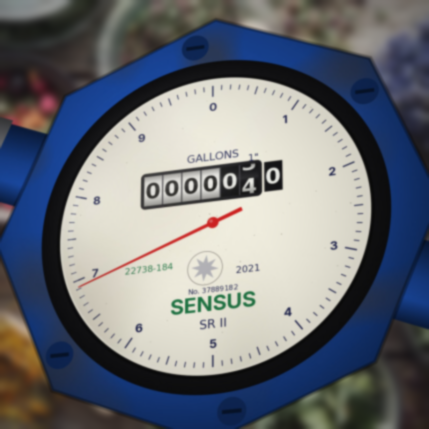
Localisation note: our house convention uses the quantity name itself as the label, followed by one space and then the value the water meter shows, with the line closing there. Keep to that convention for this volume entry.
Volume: 36.9 gal
